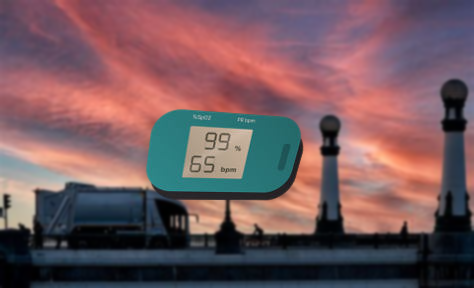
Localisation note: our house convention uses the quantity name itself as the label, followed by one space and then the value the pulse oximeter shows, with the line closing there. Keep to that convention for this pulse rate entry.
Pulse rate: 65 bpm
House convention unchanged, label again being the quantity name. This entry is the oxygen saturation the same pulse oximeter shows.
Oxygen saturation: 99 %
